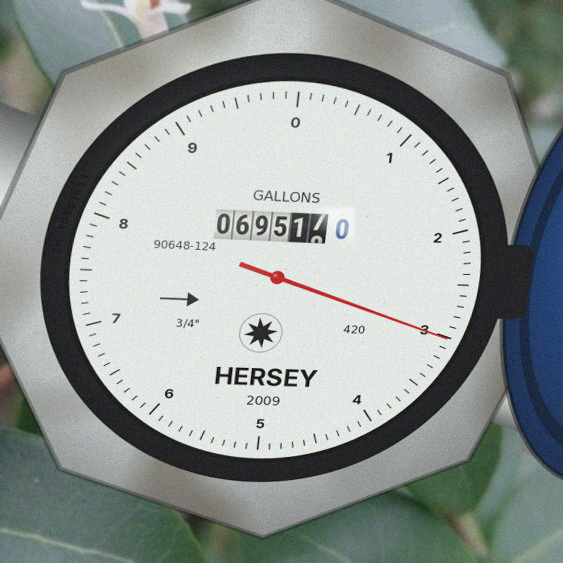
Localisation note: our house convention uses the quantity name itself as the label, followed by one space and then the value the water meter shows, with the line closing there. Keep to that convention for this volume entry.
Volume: 695173.0 gal
